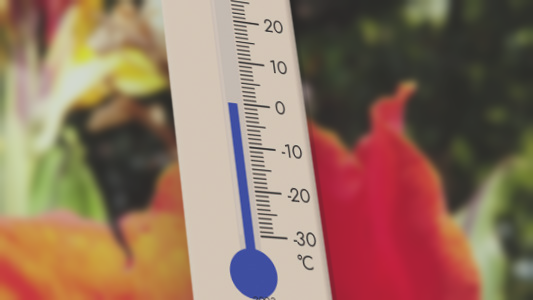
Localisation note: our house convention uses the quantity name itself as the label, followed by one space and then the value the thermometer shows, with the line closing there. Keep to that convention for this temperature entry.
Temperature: 0 °C
